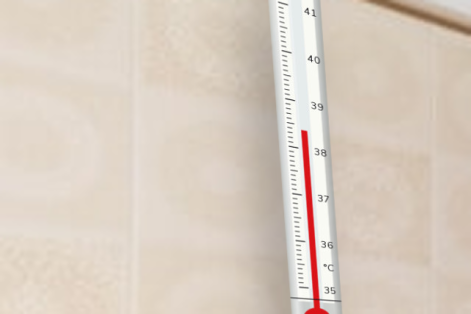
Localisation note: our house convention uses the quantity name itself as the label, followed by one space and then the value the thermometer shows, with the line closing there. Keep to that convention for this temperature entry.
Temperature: 38.4 °C
